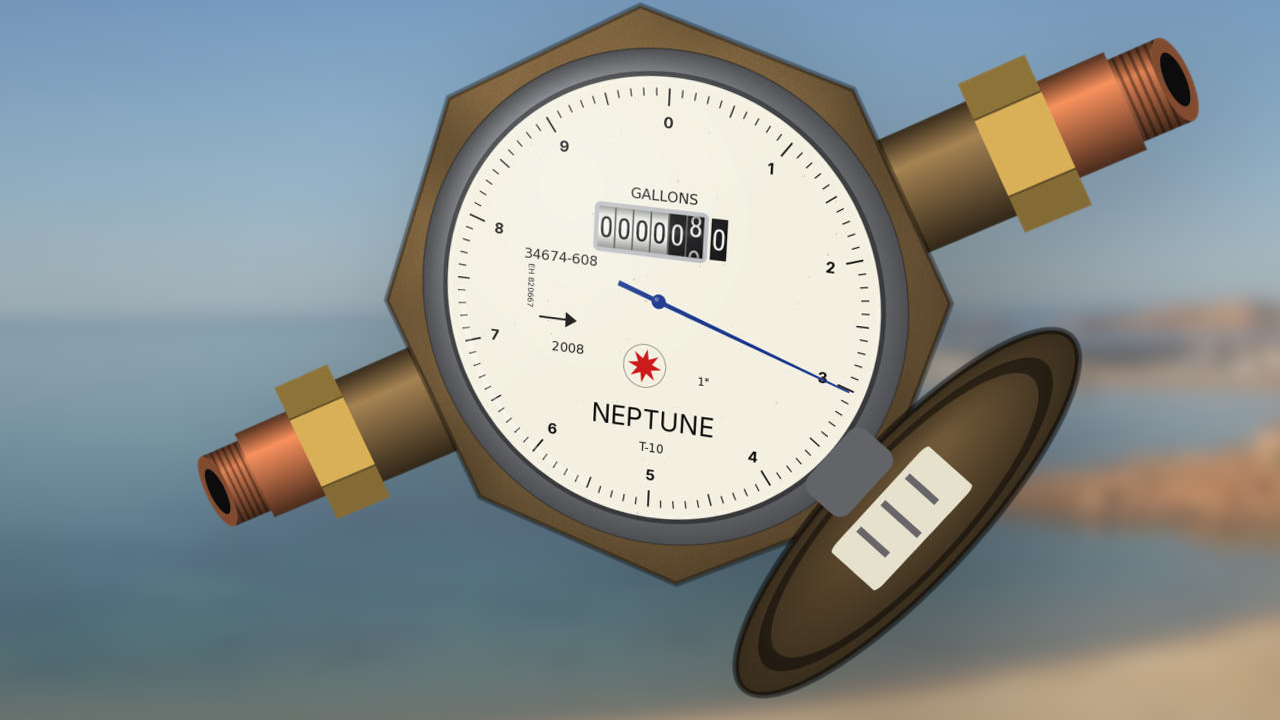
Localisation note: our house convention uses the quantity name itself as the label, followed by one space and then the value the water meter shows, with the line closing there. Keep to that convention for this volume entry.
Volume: 83.0 gal
